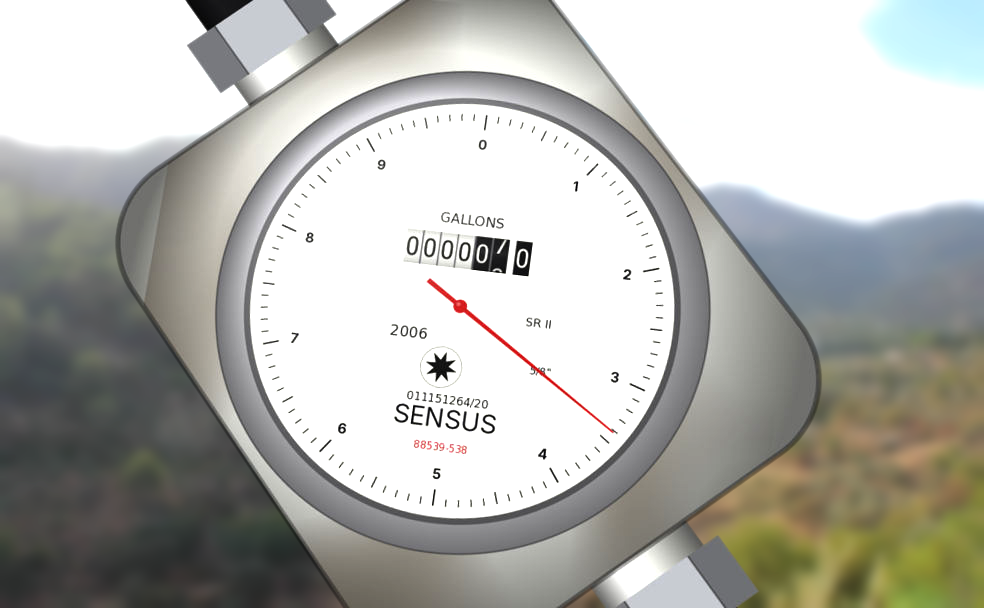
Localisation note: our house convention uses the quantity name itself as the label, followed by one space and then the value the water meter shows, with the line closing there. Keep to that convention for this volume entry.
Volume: 73.4 gal
